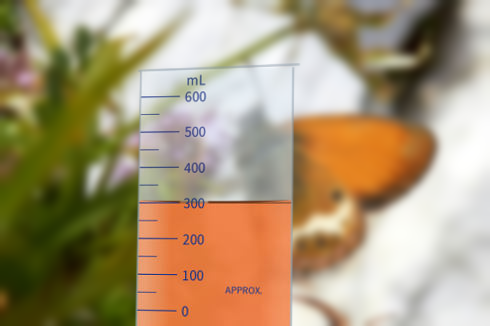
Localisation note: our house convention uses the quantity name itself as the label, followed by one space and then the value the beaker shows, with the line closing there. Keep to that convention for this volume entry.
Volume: 300 mL
